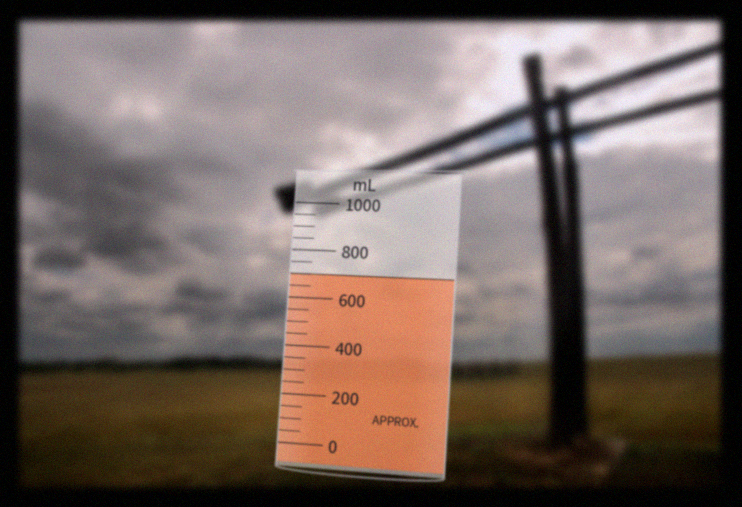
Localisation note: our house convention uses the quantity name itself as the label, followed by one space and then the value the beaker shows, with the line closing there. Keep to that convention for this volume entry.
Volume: 700 mL
